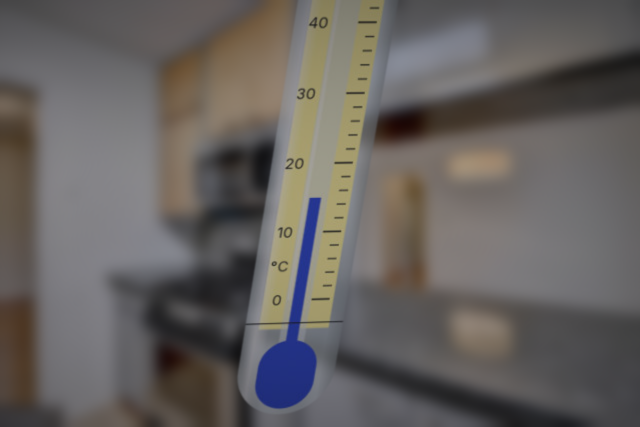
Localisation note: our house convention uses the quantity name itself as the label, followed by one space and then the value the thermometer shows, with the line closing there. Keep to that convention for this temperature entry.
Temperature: 15 °C
